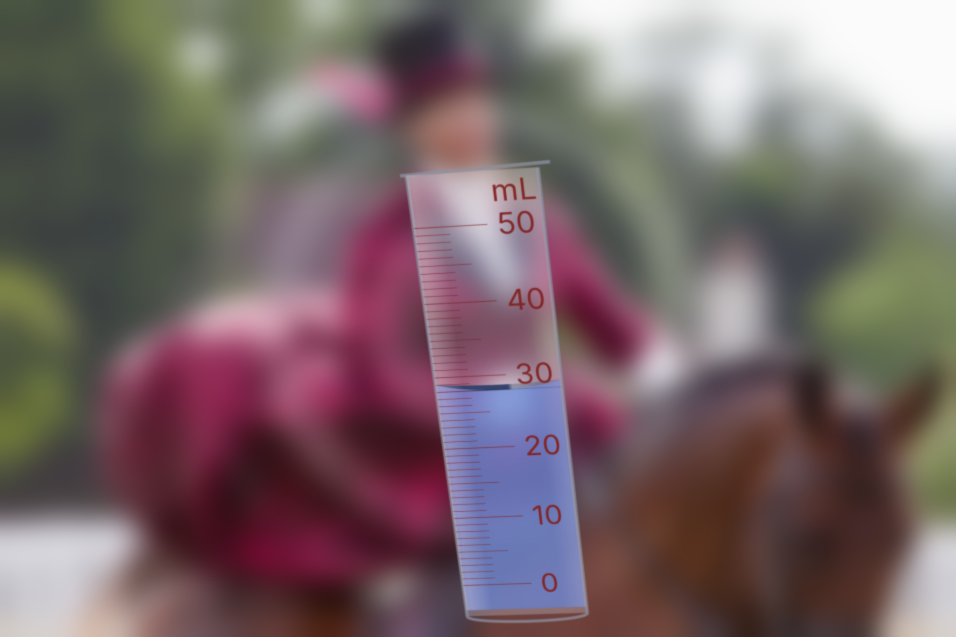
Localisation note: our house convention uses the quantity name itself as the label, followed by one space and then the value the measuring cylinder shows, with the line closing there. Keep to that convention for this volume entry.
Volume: 28 mL
